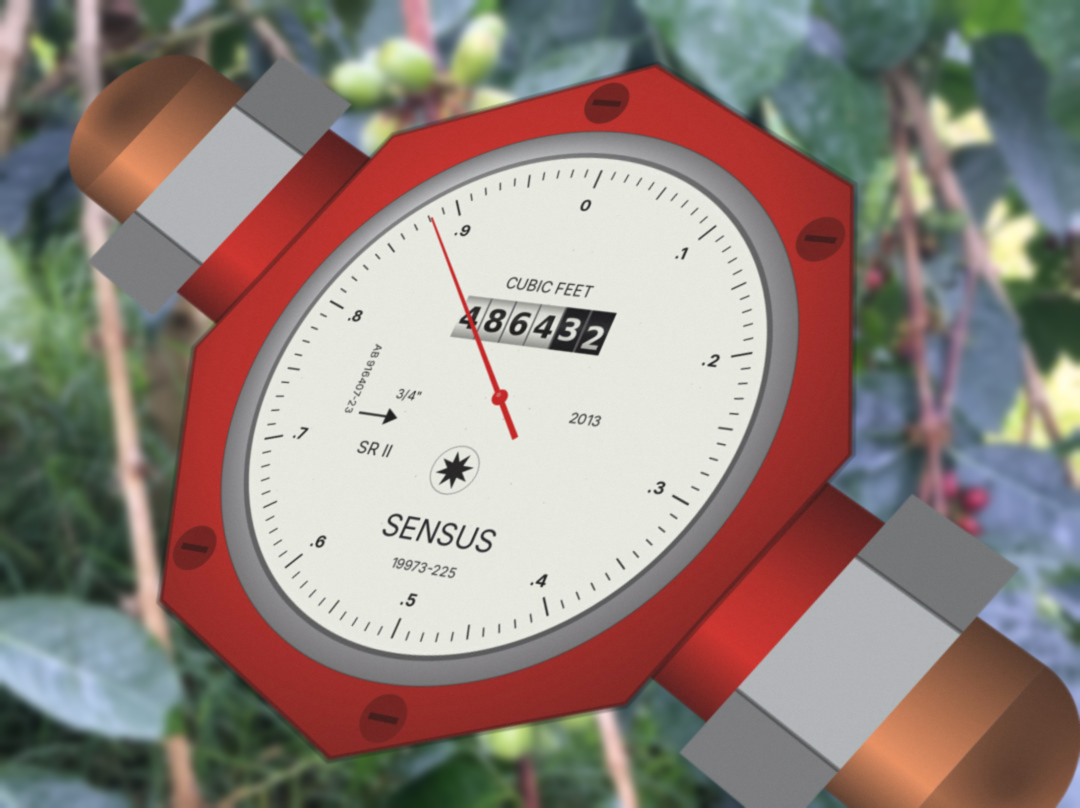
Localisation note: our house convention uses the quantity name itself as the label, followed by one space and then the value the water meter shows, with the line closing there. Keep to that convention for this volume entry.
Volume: 486431.88 ft³
